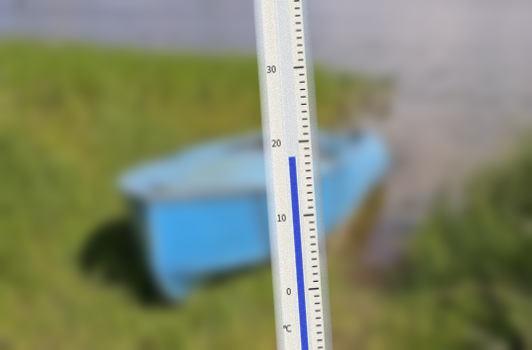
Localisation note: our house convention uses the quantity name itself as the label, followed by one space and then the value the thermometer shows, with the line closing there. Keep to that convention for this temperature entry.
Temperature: 18 °C
